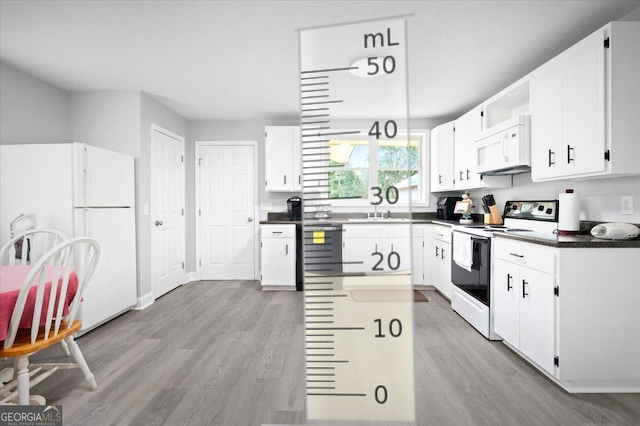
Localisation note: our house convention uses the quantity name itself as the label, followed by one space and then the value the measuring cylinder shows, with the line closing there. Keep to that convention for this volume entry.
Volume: 18 mL
